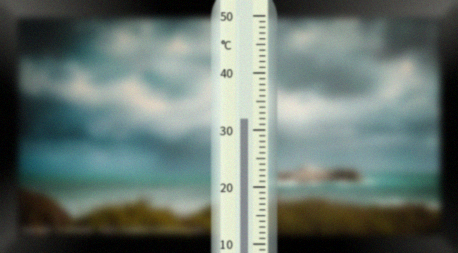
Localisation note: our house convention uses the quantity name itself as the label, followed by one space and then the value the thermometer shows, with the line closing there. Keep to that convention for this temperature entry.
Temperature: 32 °C
